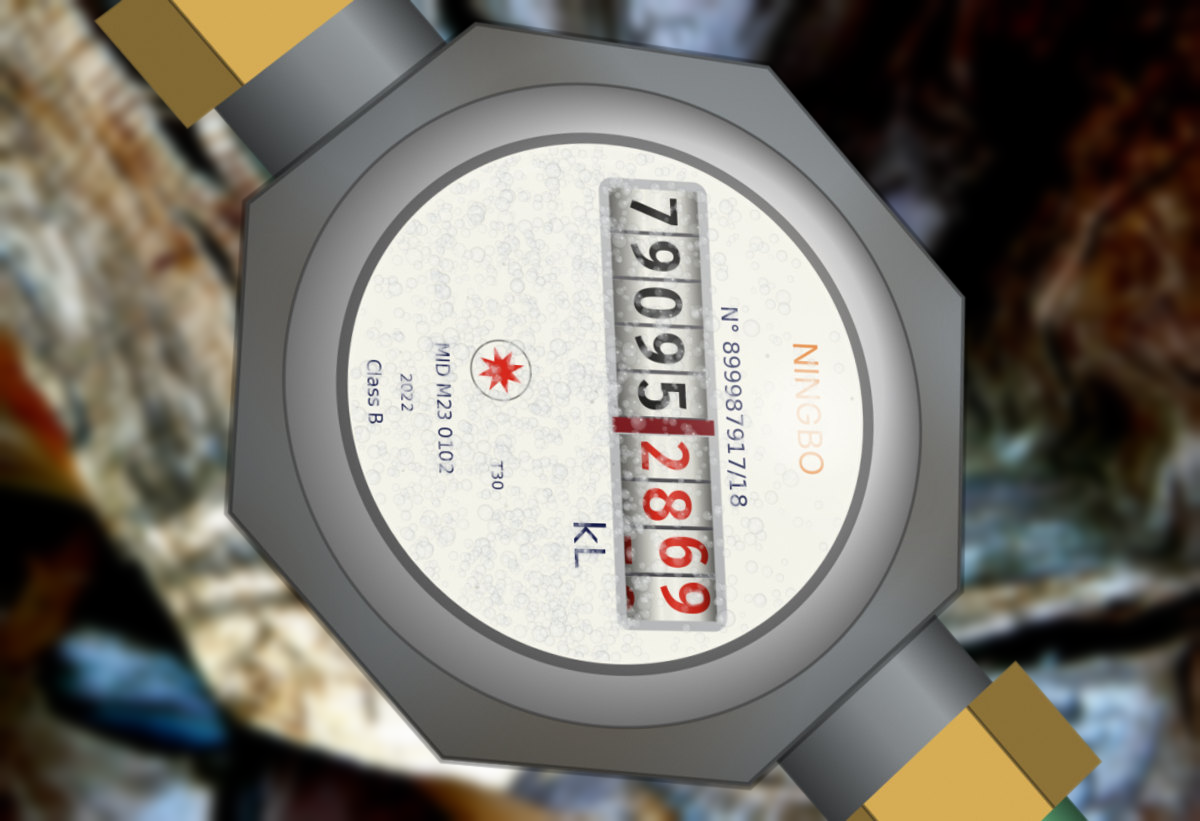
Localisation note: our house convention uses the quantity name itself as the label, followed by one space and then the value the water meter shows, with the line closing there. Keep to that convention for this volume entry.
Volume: 79095.2869 kL
